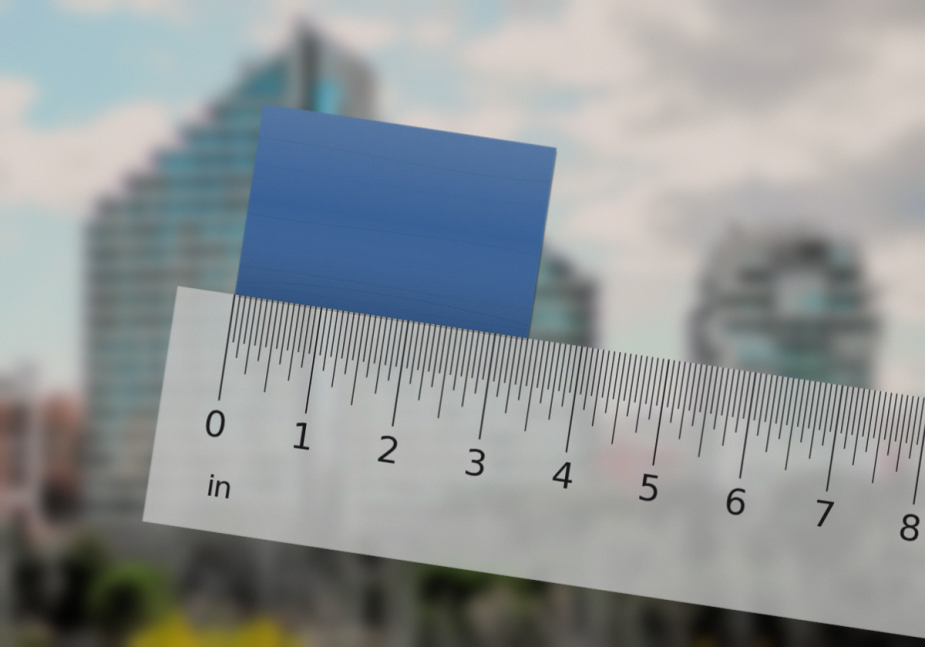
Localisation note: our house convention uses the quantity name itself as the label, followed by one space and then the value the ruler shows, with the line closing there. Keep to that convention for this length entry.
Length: 3.375 in
